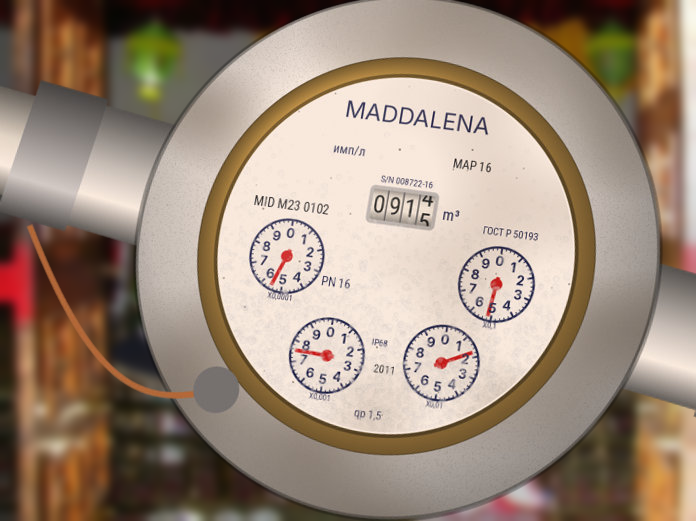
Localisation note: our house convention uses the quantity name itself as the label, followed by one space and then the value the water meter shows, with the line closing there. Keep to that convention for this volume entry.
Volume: 914.5175 m³
